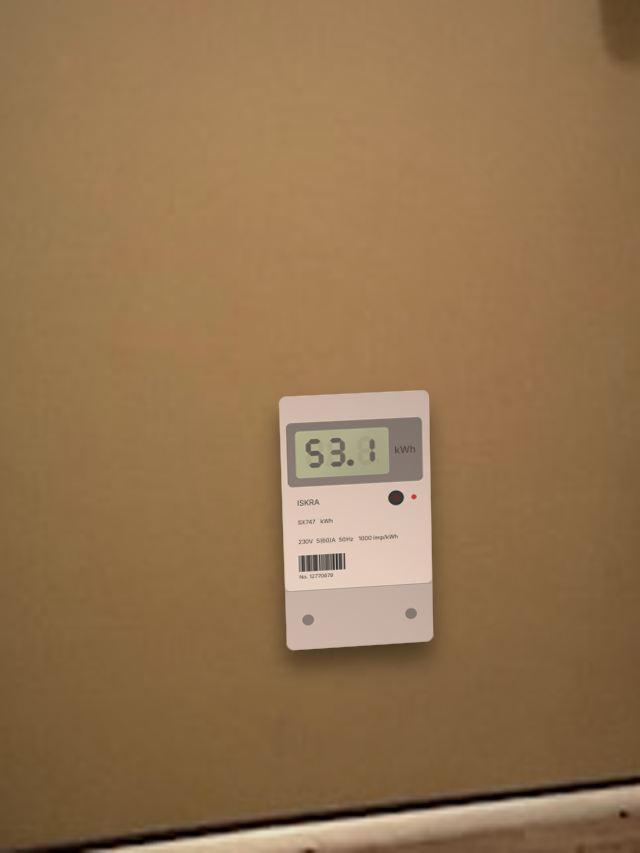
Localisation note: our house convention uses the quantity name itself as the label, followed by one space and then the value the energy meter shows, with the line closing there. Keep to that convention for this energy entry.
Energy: 53.1 kWh
